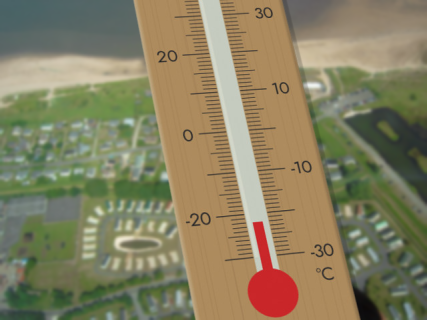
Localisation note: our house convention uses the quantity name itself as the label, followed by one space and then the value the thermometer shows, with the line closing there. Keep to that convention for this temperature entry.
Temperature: -22 °C
